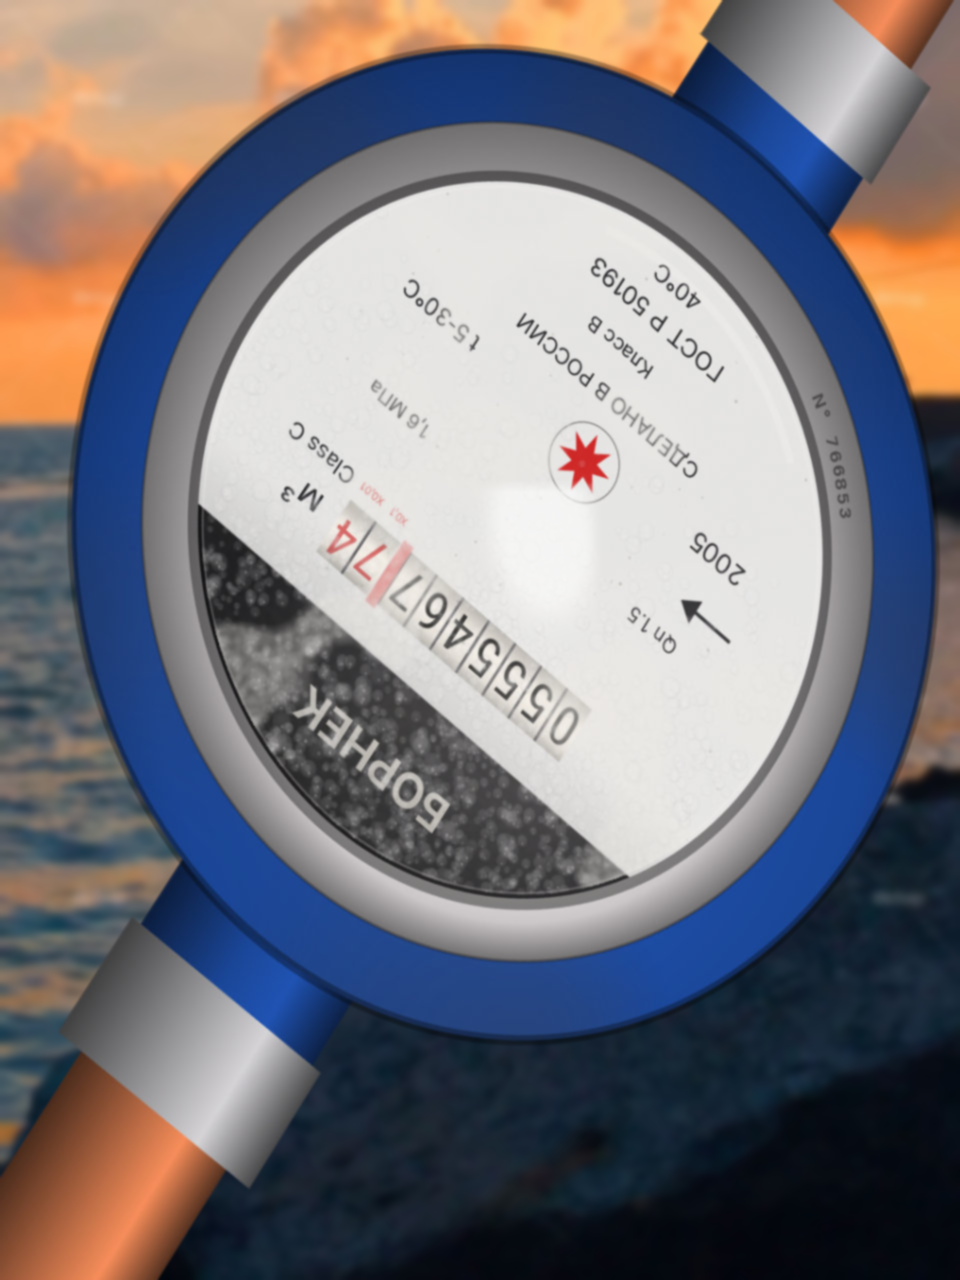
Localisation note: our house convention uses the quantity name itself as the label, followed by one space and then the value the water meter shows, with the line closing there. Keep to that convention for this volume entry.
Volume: 555467.74 m³
